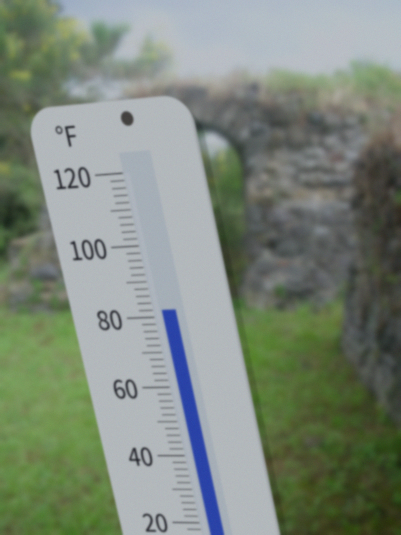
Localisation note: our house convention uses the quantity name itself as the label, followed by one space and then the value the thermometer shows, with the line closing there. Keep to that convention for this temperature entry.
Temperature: 82 °F
